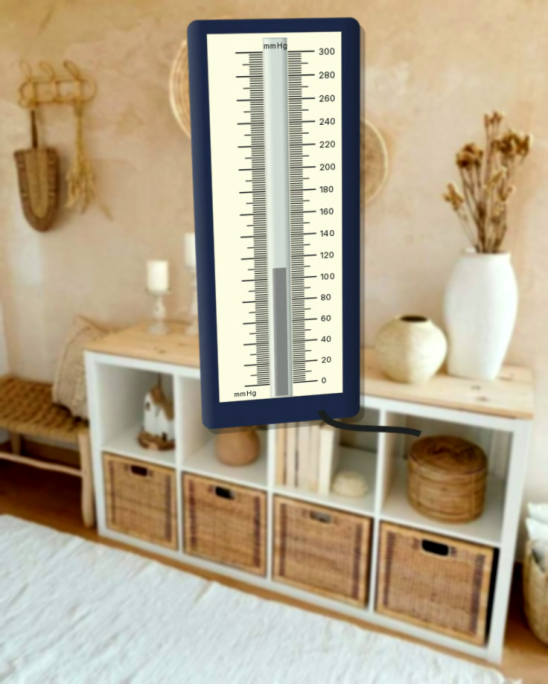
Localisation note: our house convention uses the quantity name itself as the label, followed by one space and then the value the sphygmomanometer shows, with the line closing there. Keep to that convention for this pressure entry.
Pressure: 110 mmHg
